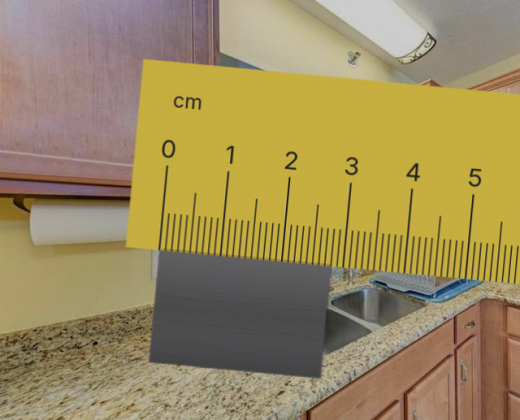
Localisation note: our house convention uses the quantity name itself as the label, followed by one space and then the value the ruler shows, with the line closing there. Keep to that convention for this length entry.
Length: 2.8 cm
